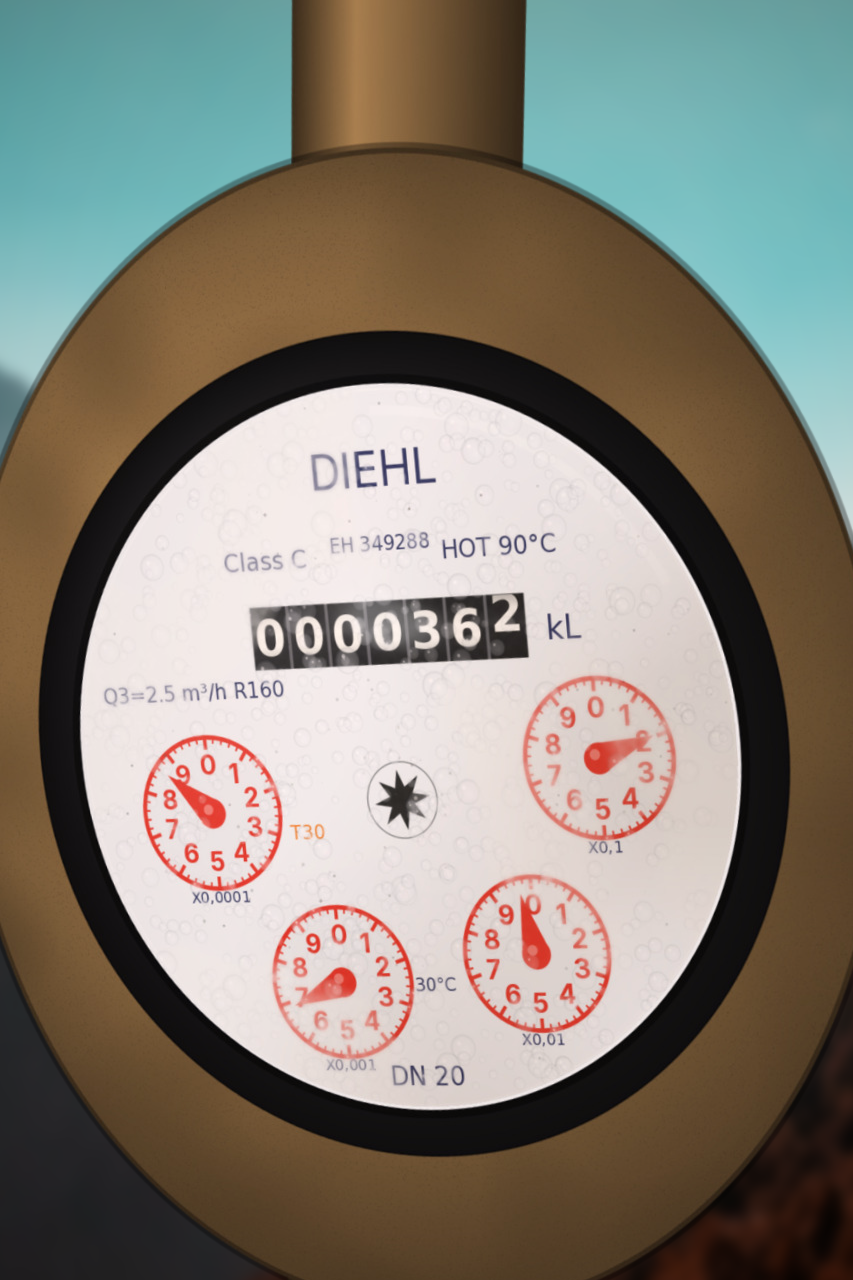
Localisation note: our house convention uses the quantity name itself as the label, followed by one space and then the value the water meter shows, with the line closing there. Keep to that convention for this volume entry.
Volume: 362.1968 kL
